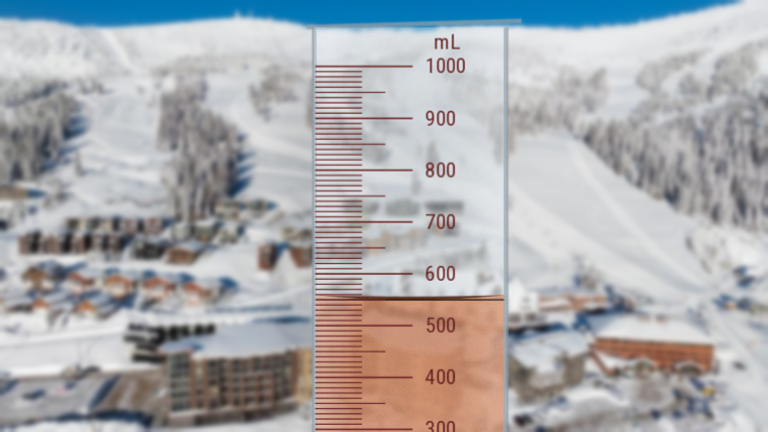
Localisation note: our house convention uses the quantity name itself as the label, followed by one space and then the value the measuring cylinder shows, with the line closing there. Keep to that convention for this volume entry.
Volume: 550 mL
